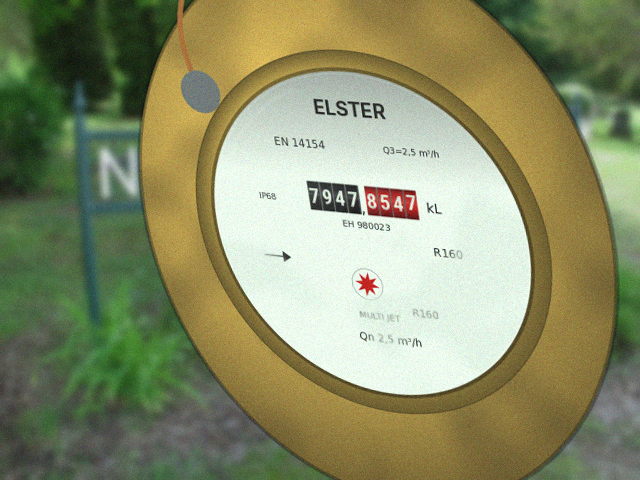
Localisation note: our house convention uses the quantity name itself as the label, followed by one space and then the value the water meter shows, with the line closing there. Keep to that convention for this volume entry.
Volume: 7947.8547 kL
